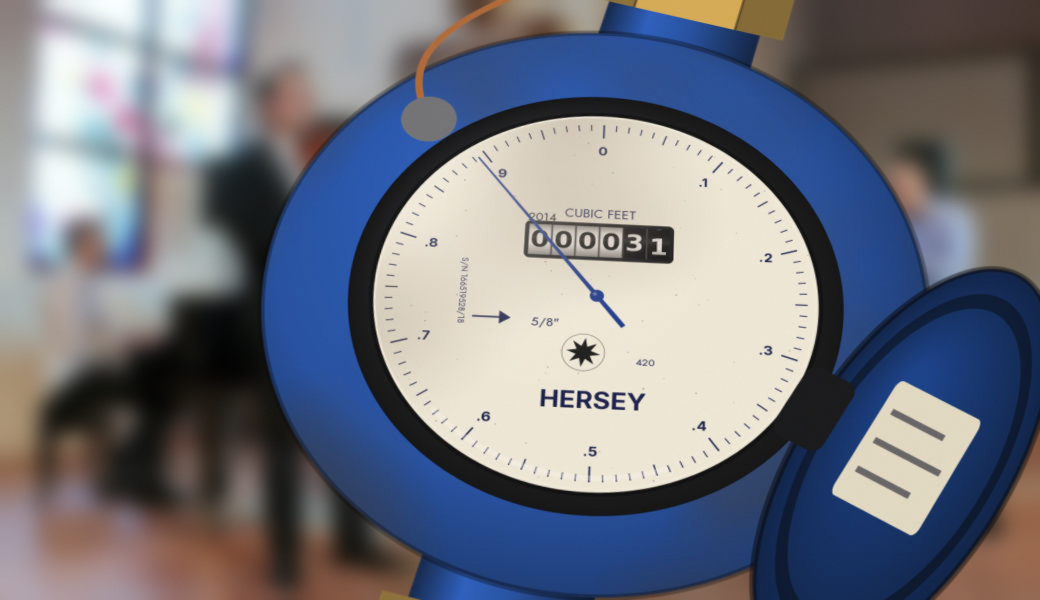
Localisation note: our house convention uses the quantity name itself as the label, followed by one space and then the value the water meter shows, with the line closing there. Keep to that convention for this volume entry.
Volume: 30.89 ft³
